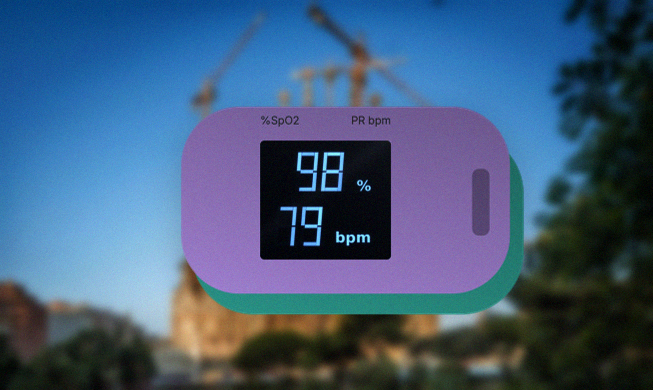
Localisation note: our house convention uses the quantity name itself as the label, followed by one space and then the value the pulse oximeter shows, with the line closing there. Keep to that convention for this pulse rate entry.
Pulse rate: 79 bpm
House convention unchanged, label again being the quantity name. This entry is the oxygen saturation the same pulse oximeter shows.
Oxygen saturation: 98 %
